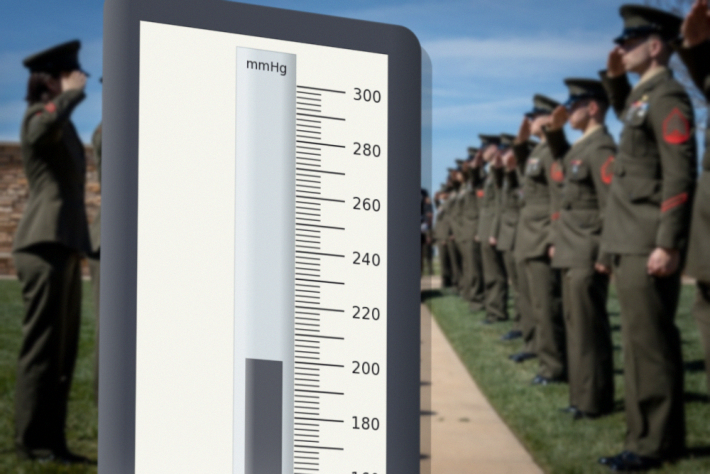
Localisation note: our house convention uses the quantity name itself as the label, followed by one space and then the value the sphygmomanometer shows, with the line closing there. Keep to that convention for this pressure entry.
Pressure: 200 mmHg
